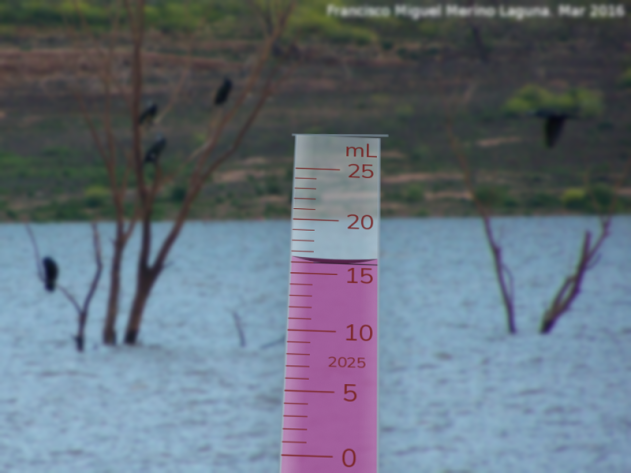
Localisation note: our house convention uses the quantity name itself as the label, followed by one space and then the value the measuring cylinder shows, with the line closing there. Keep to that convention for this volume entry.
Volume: 16 mL
